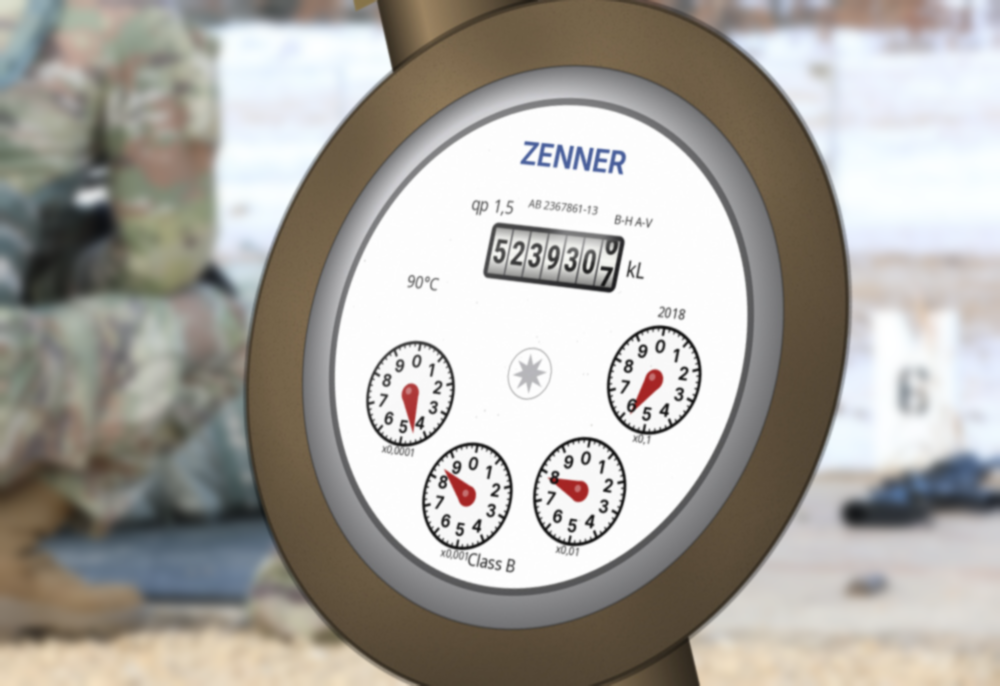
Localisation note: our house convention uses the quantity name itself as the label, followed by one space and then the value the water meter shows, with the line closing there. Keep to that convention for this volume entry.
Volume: 5239306.5784 kL
